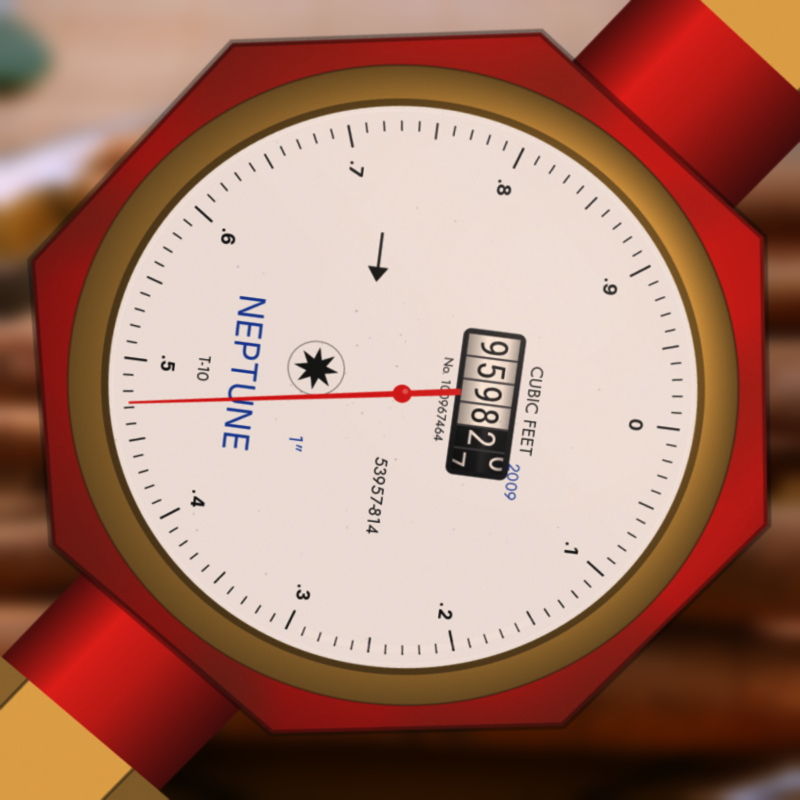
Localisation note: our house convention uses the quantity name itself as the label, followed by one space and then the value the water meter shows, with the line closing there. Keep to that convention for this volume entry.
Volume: 959826.47 ft³
